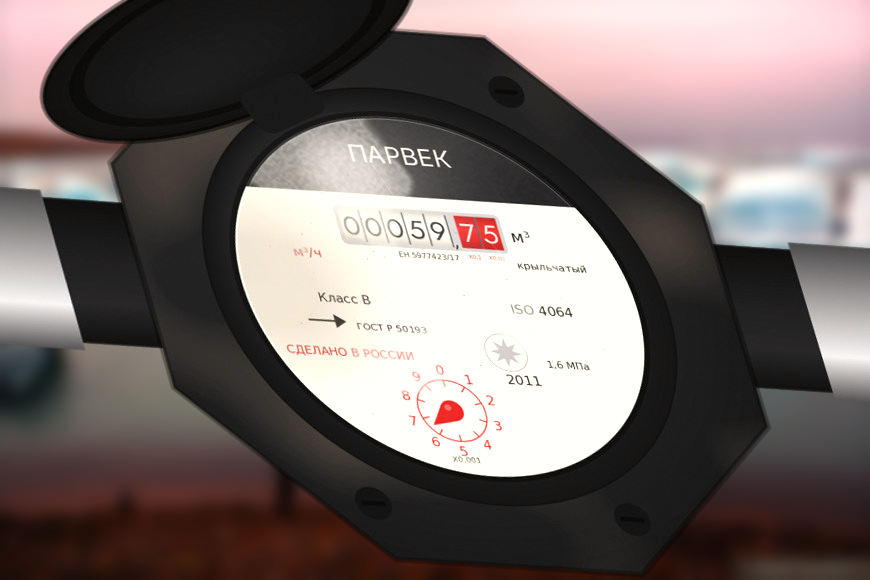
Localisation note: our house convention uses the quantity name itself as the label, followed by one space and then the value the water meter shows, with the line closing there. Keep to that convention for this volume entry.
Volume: 59.756 m³
